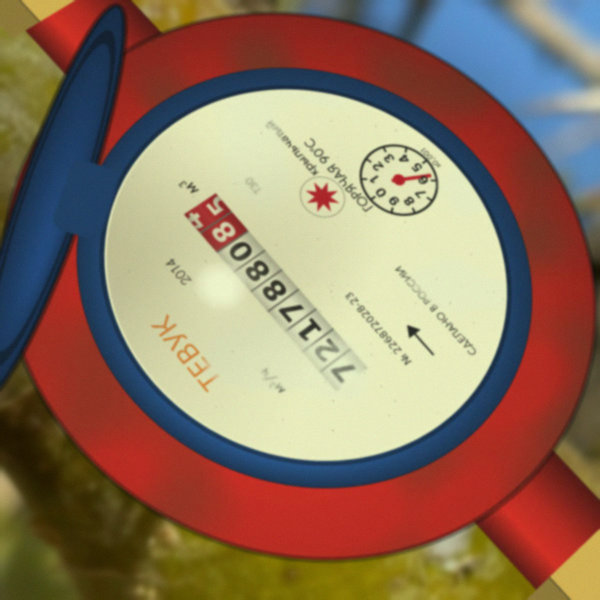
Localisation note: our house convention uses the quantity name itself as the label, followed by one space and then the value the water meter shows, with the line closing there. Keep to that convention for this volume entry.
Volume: 7217880.845 m³
